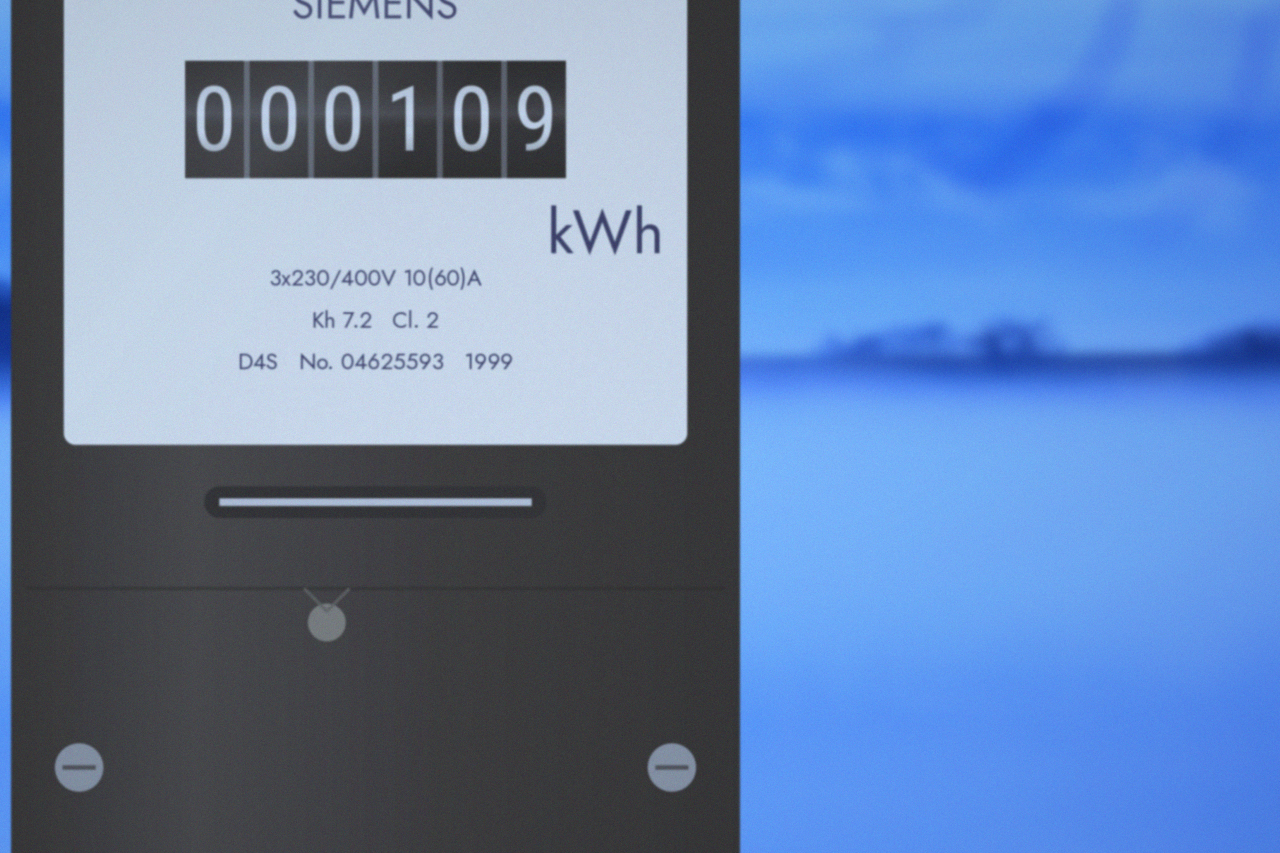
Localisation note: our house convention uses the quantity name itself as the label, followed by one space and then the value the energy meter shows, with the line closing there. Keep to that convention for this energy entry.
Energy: 109 kWh
